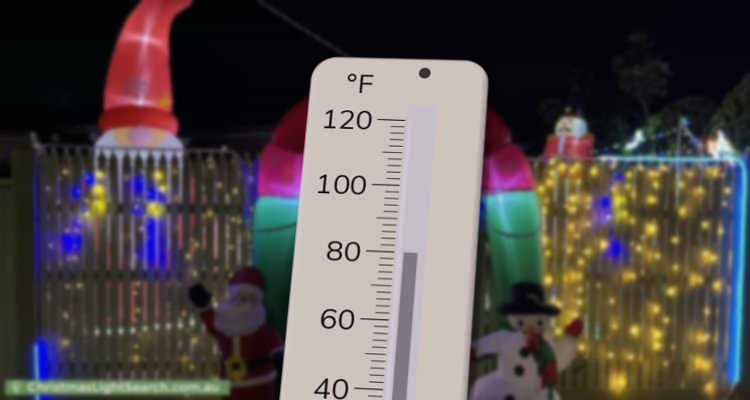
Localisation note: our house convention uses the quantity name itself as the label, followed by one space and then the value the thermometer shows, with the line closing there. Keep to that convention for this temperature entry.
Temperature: 80 °F
